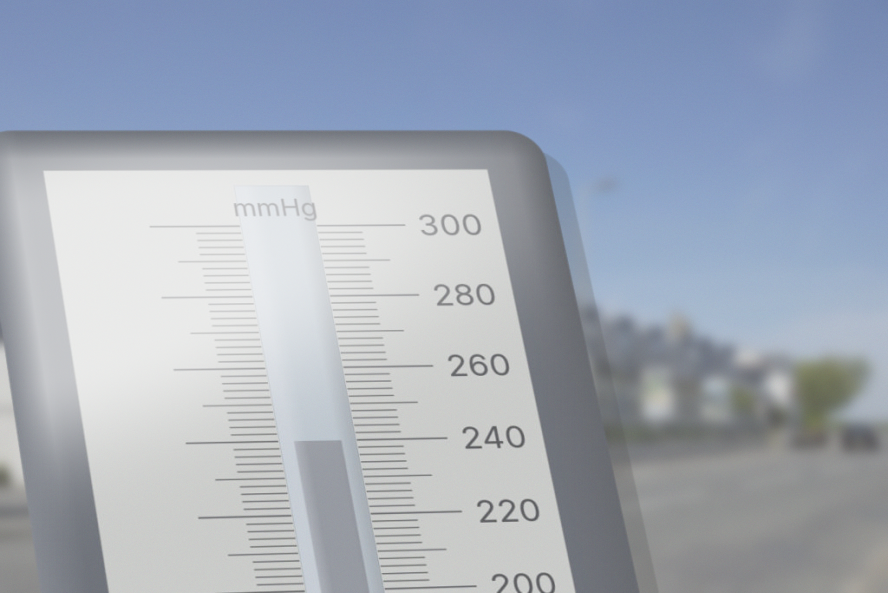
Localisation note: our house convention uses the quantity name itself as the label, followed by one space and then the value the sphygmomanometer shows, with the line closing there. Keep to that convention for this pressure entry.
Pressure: 240 mmHg
